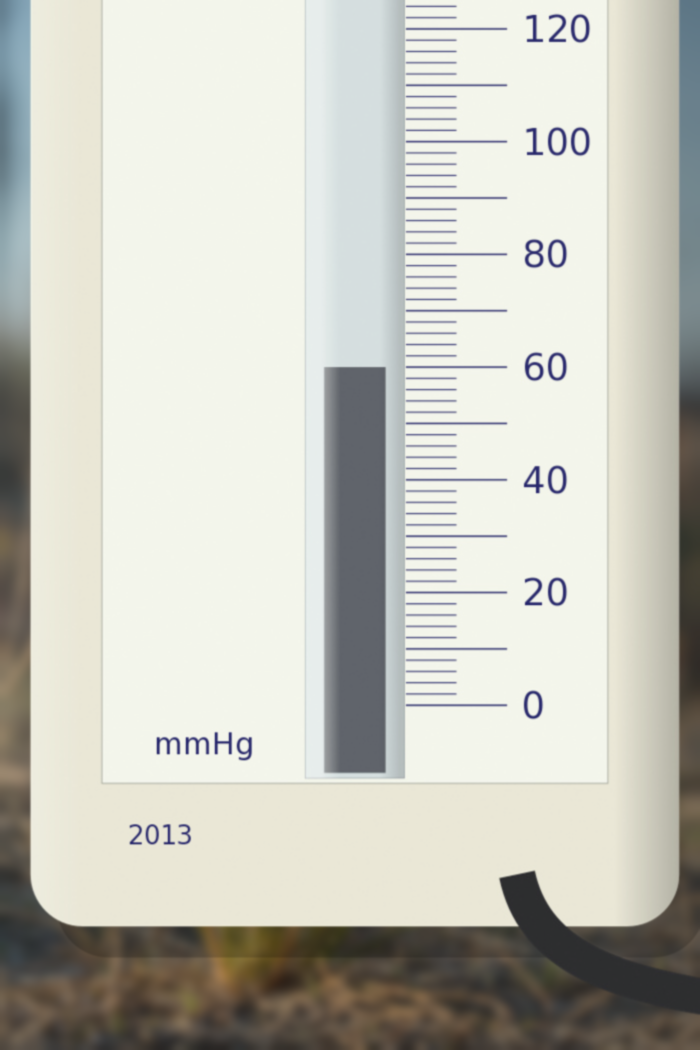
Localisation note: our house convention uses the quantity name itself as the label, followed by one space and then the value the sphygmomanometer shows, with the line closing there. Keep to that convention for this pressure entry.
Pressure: 60 mmHg
